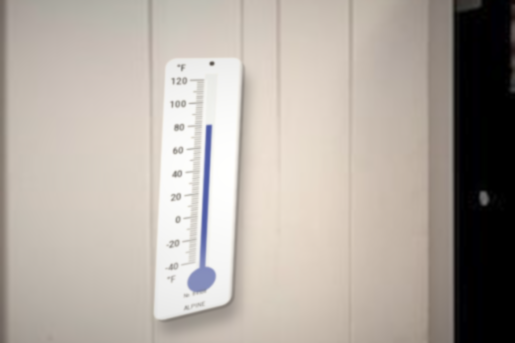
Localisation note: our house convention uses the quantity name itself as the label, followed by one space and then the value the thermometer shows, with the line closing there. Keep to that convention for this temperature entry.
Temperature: 80 °F
